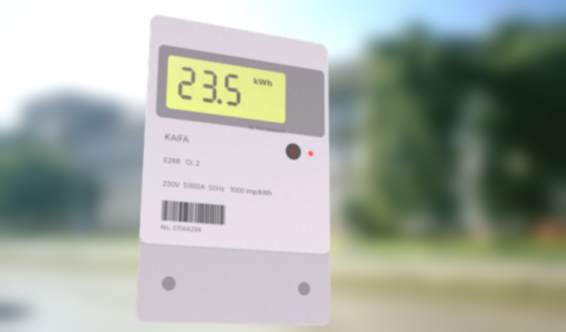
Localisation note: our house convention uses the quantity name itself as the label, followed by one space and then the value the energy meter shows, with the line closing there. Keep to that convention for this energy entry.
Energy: 23.5 kWh
